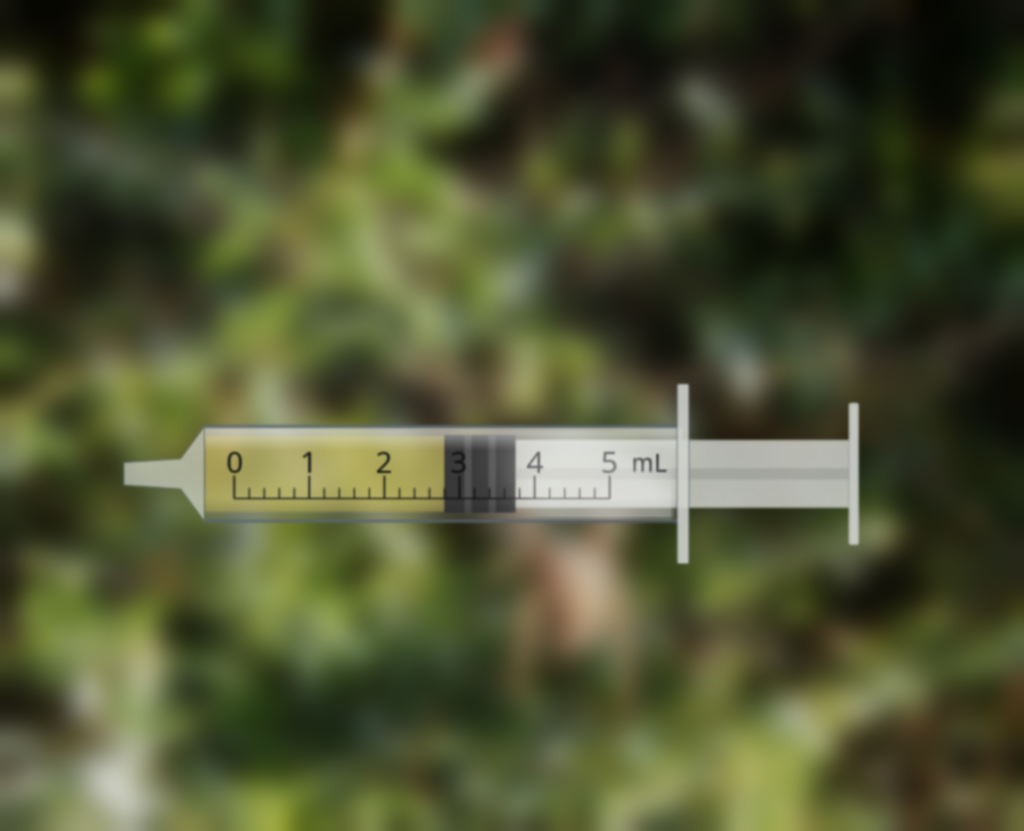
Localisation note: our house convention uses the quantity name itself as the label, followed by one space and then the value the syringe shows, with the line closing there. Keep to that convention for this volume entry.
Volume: 2.8 mL
